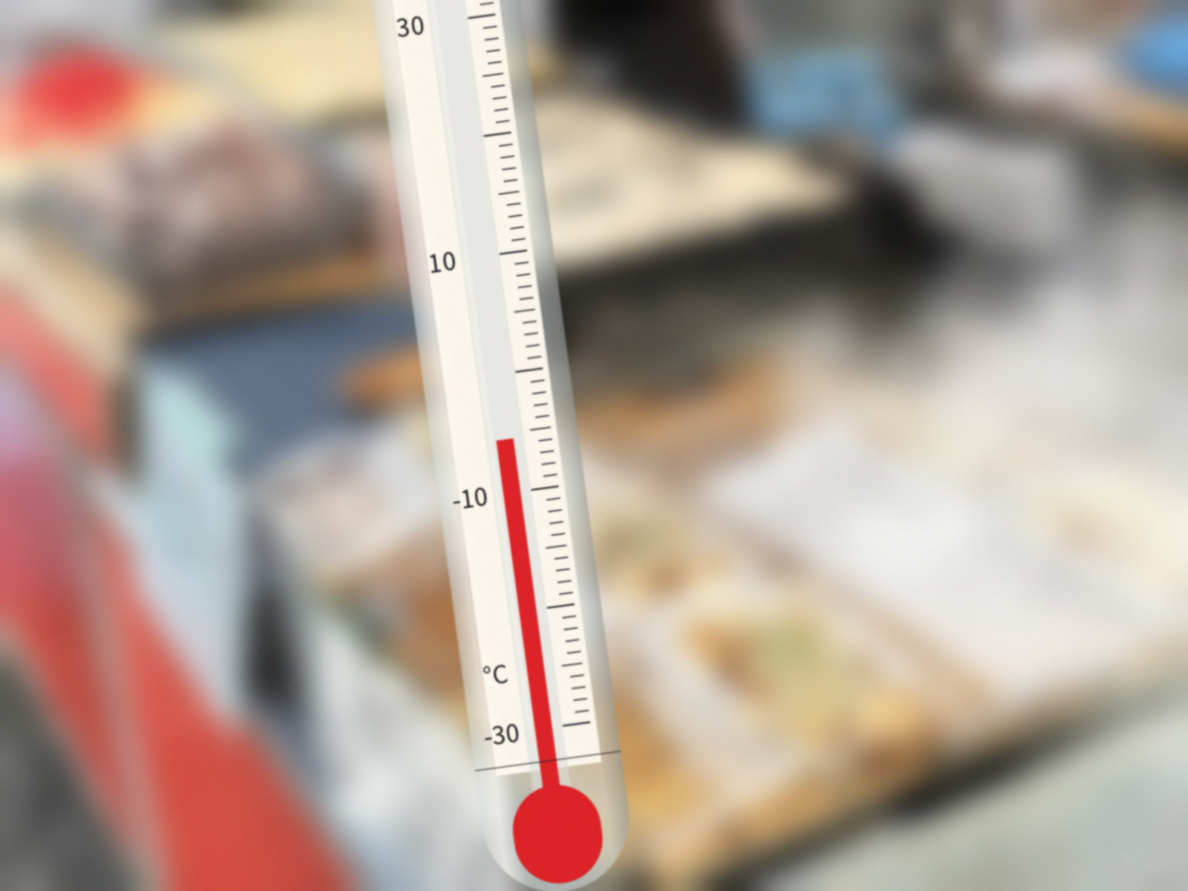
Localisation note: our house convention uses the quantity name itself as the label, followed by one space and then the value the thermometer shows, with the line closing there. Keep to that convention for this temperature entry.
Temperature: -5.5 °C
